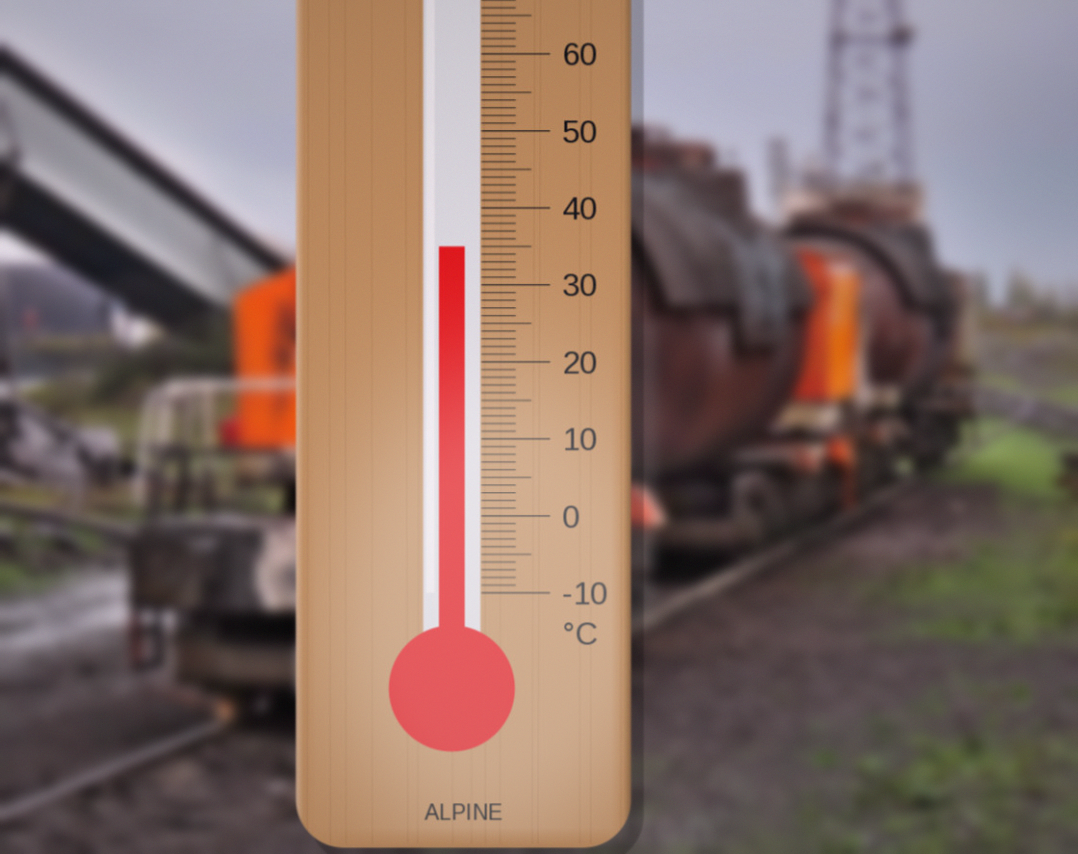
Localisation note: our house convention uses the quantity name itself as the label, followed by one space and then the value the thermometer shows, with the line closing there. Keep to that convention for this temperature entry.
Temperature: 35 °C
